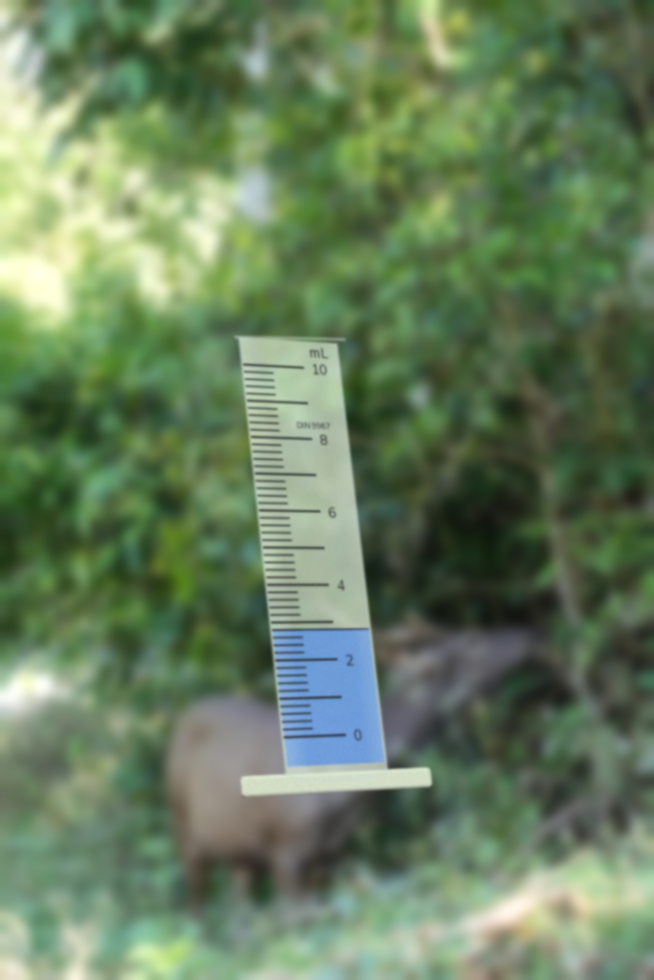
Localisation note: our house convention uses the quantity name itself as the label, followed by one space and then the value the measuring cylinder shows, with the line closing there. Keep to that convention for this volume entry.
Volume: 2.8 mL
